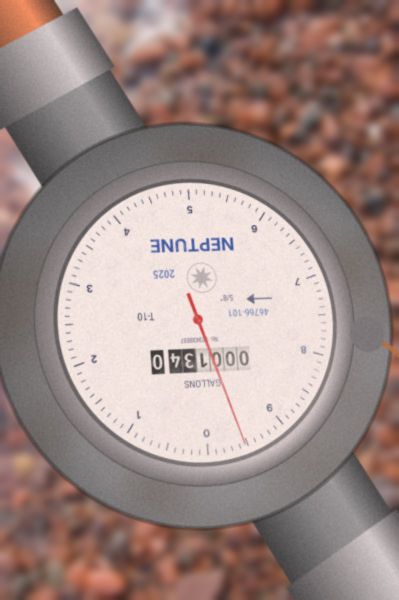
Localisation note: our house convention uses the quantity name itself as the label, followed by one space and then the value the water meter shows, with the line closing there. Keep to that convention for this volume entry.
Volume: 1339.5 gal
